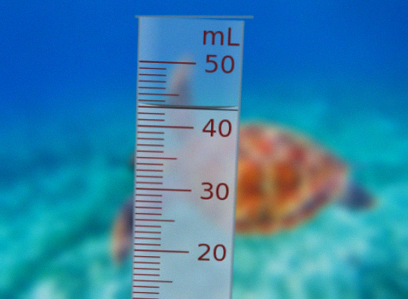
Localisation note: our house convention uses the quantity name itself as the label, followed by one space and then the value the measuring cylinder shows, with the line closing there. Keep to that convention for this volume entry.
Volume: 43 mL
